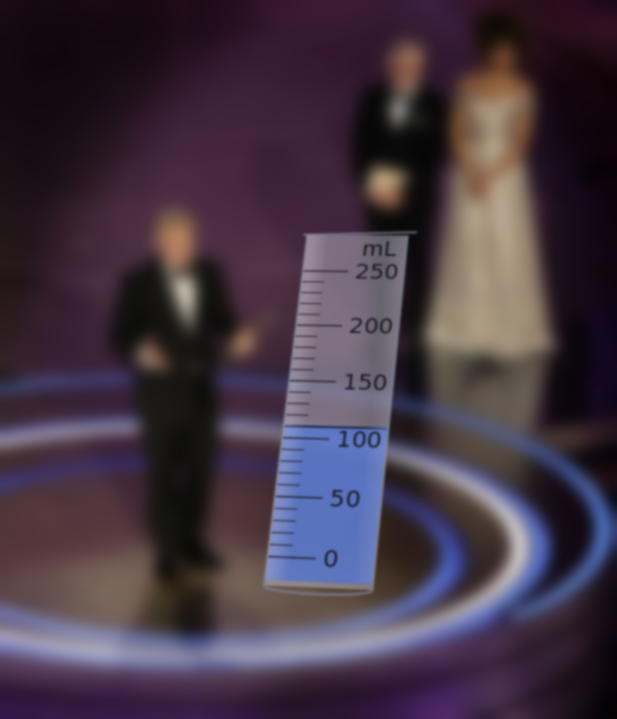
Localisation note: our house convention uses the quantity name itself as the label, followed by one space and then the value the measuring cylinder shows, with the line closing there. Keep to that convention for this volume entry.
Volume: 110 mL
